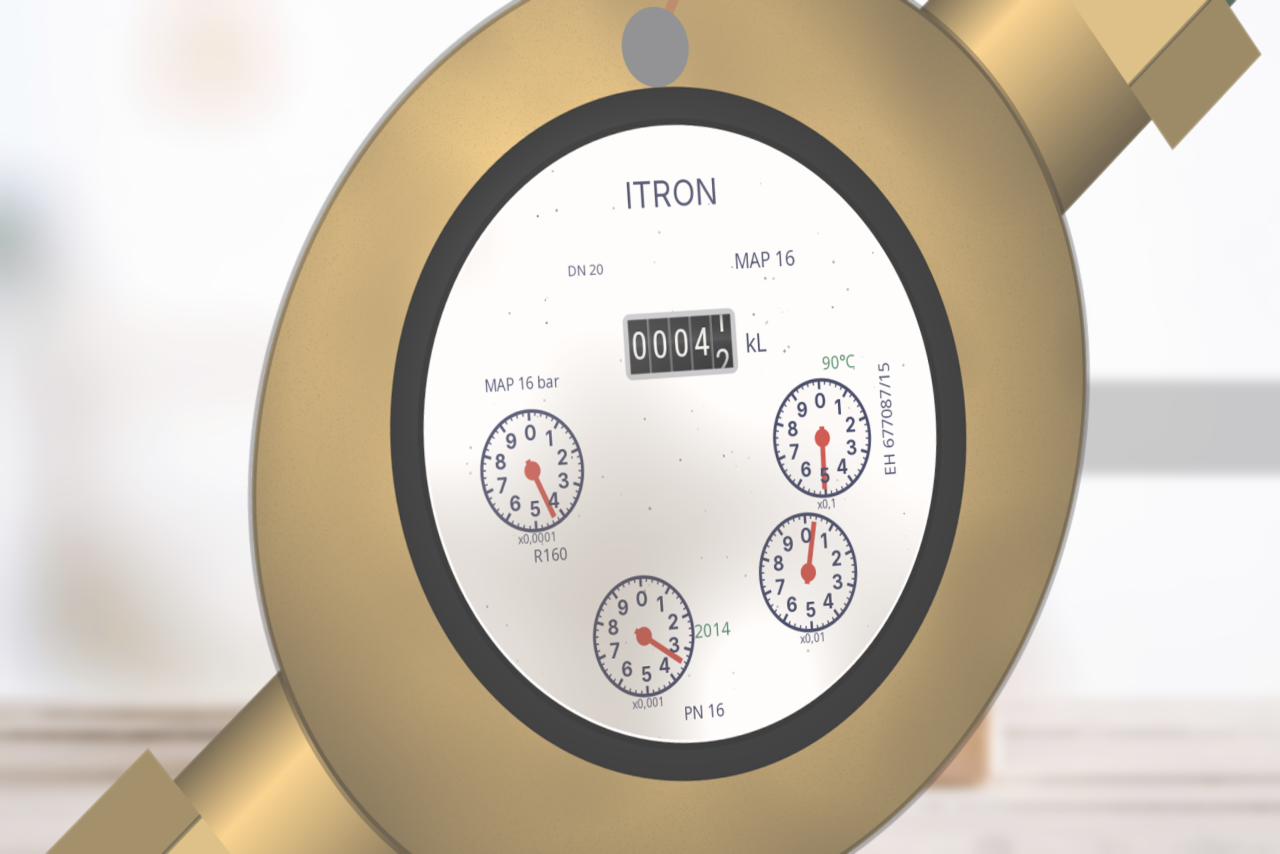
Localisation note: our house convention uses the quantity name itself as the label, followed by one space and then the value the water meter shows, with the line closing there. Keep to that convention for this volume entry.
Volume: 41.5034 kL
